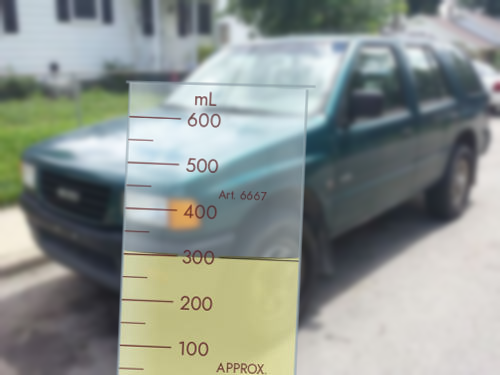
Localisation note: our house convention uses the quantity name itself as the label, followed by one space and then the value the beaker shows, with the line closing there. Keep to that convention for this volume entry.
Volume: 300 mL
